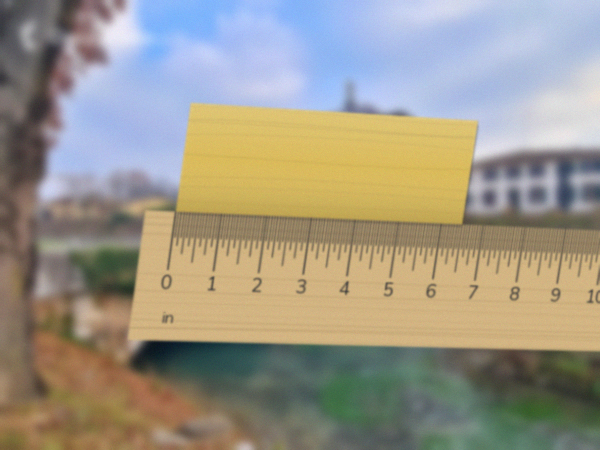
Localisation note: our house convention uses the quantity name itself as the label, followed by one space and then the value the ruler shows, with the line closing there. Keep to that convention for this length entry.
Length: 6.5 in
